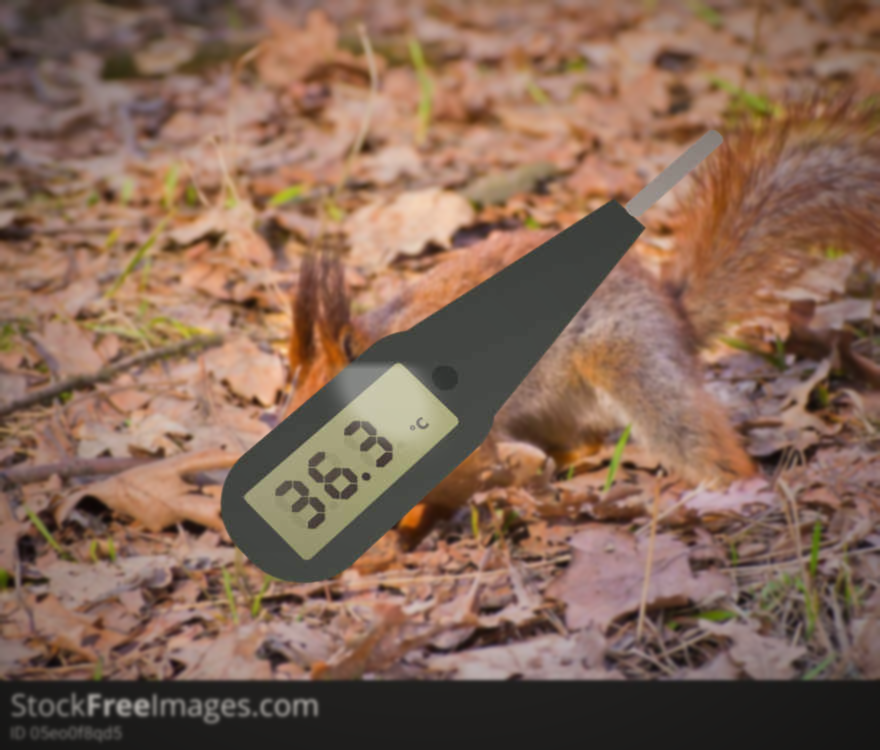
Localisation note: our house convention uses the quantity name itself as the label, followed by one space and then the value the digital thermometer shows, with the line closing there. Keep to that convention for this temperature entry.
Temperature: 36.3 °C
